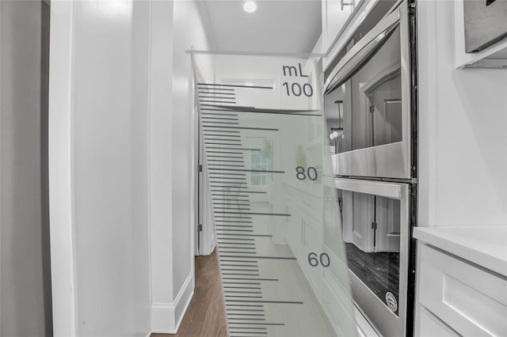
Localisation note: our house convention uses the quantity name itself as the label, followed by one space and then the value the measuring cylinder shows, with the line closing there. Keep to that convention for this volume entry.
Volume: 94 mL
